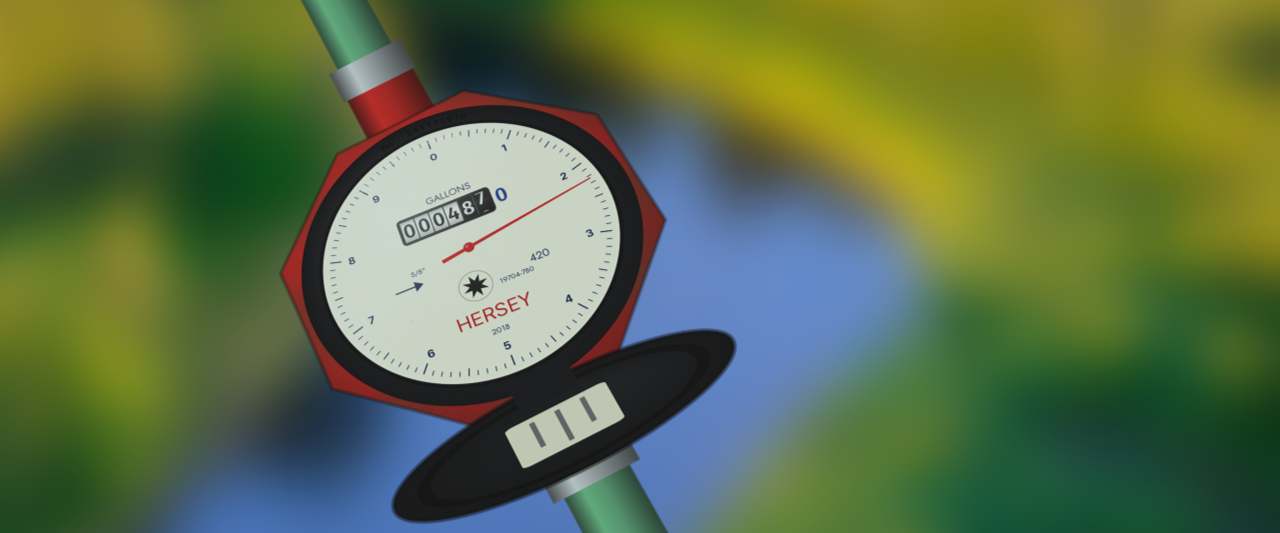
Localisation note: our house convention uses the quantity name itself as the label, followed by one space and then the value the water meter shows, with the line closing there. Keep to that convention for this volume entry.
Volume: 4872.2 gal
